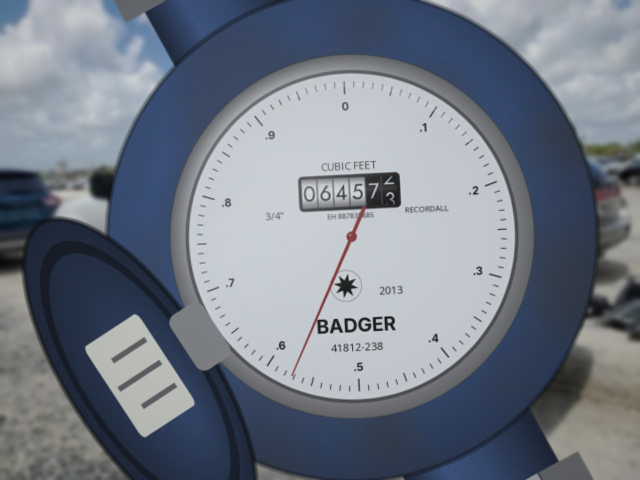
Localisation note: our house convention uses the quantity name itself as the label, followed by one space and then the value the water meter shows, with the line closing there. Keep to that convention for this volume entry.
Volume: 64572.57 ft³
